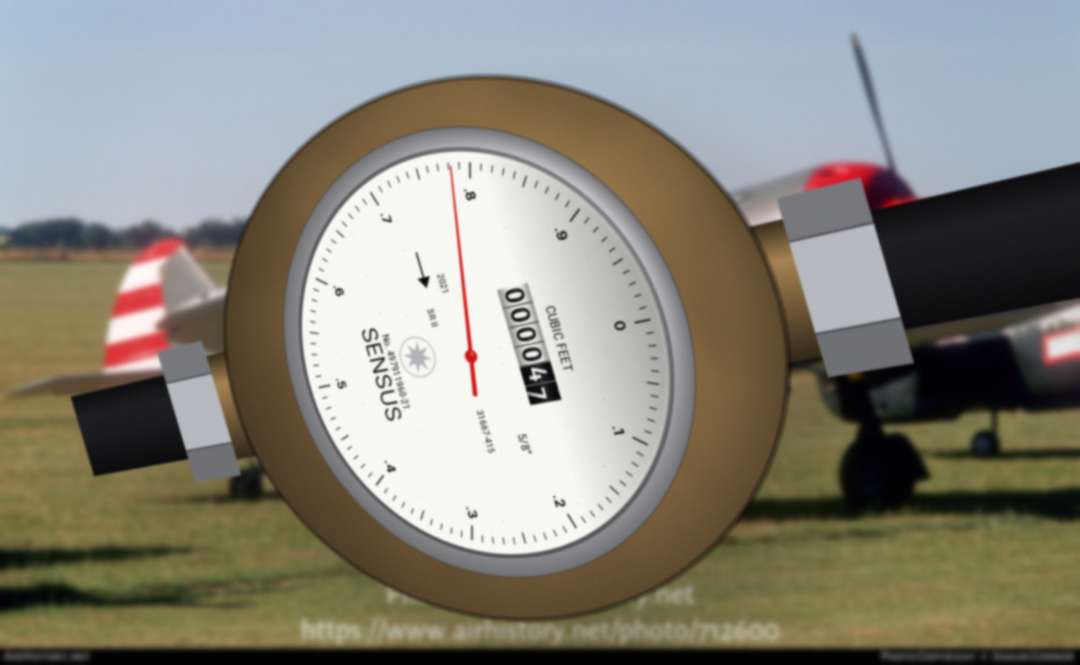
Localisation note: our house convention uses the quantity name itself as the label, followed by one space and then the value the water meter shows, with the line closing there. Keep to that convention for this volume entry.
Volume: 46.78 ft³
